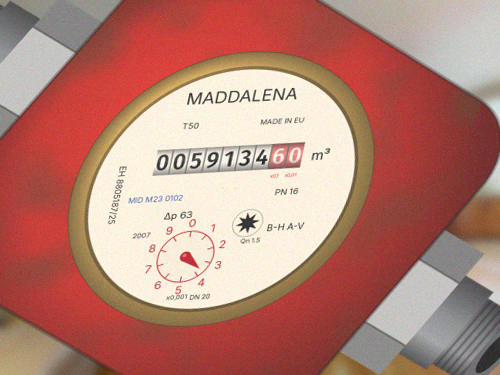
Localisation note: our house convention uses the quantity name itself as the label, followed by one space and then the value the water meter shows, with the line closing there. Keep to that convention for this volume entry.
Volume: 59134.603 m³
